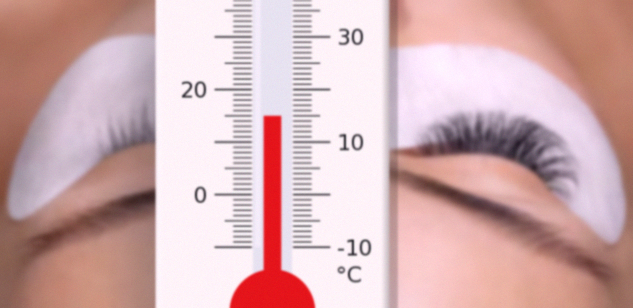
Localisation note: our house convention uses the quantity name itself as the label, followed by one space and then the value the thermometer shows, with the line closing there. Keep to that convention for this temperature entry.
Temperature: 15 °C
